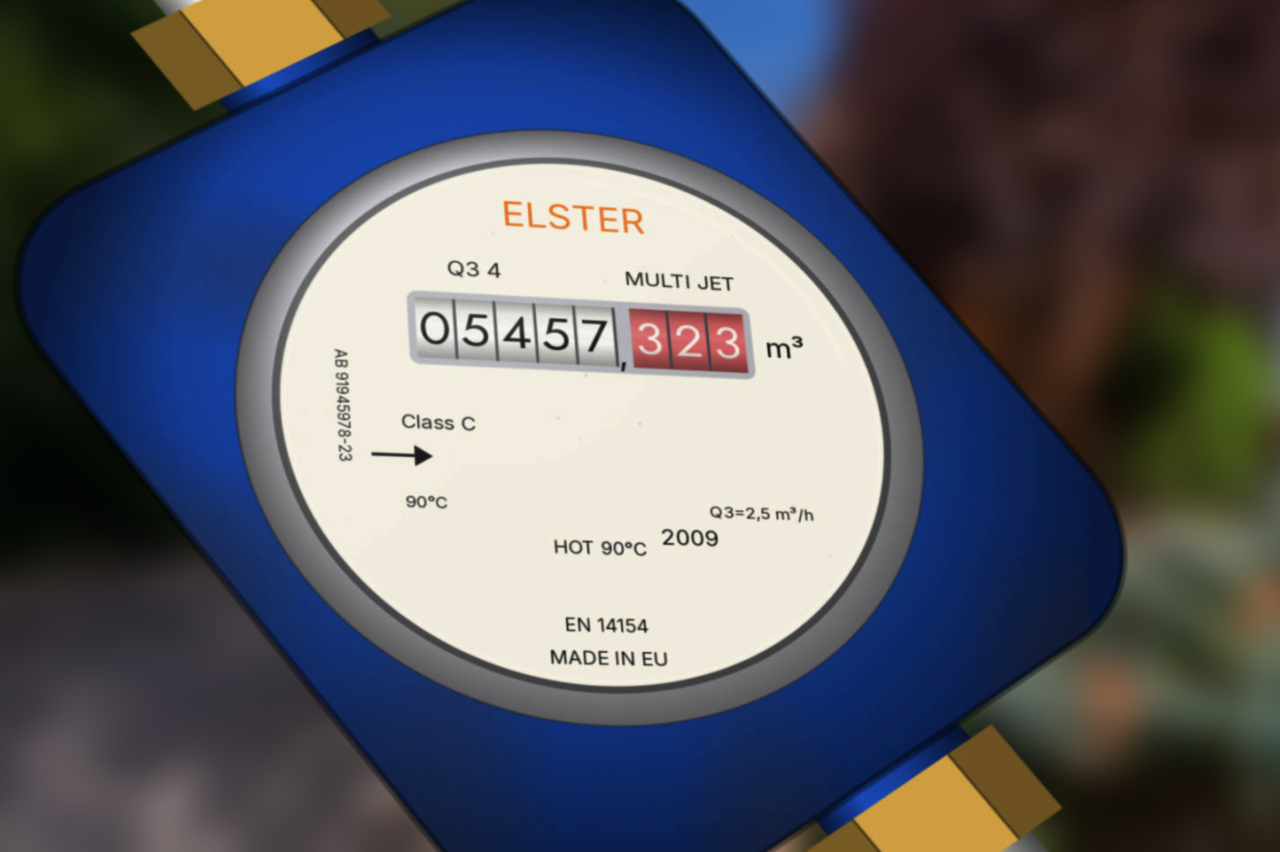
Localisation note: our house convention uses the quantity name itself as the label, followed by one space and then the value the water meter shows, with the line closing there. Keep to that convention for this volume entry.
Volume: 5457.323 m³
